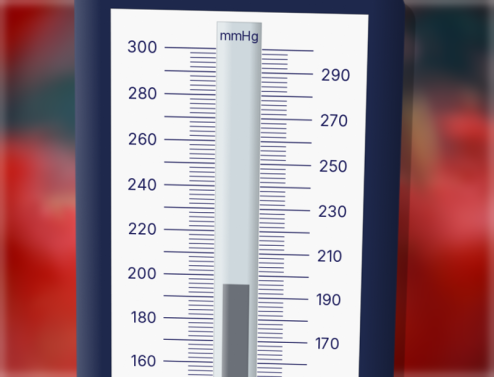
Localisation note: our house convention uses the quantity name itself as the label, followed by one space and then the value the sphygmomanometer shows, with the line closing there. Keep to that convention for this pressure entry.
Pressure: 196 mmHg
